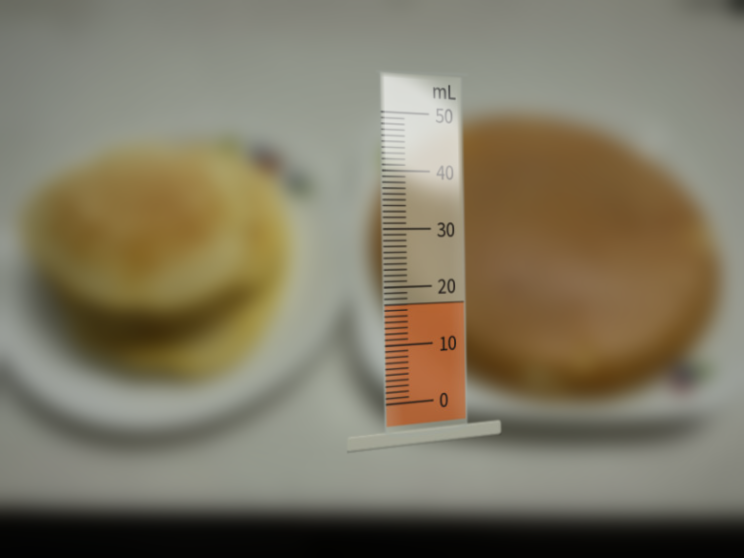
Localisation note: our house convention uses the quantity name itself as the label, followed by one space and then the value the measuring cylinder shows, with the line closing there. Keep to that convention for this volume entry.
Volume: 17 mL
